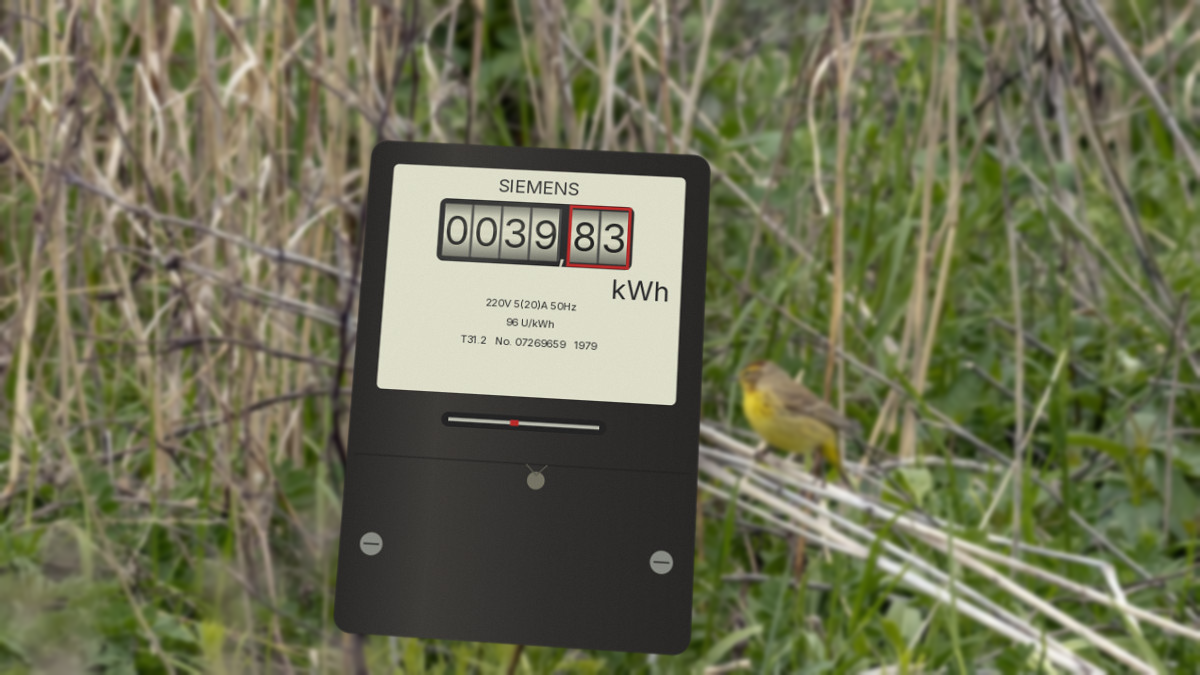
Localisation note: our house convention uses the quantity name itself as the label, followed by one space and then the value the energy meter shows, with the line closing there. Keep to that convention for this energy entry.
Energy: 39.83 kWh
